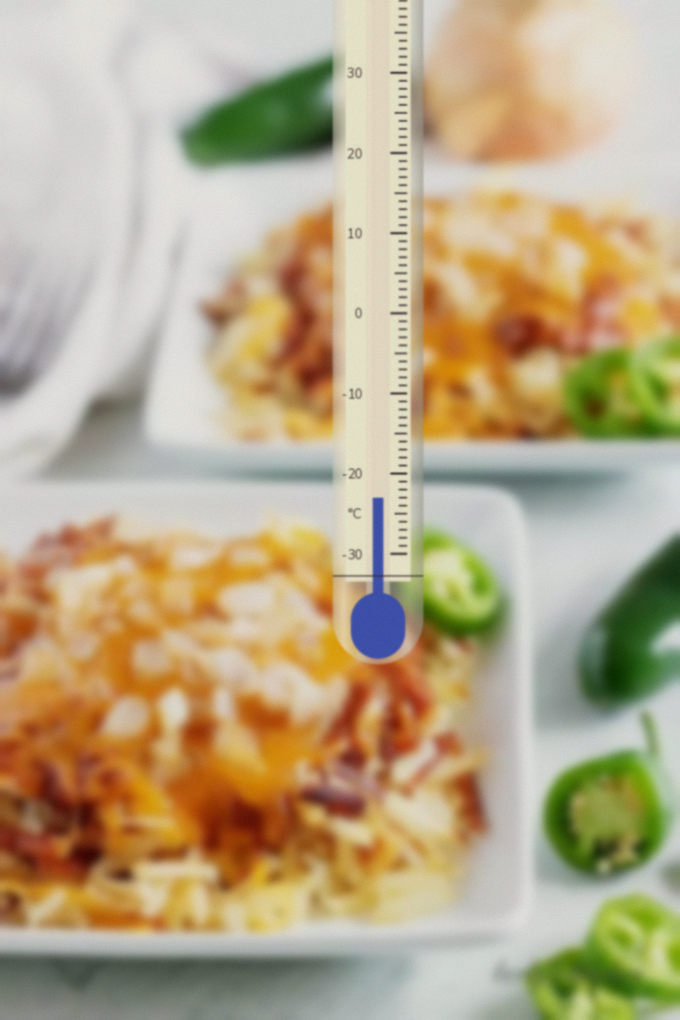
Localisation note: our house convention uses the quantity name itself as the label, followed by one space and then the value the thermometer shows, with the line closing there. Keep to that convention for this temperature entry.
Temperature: -23 °C
